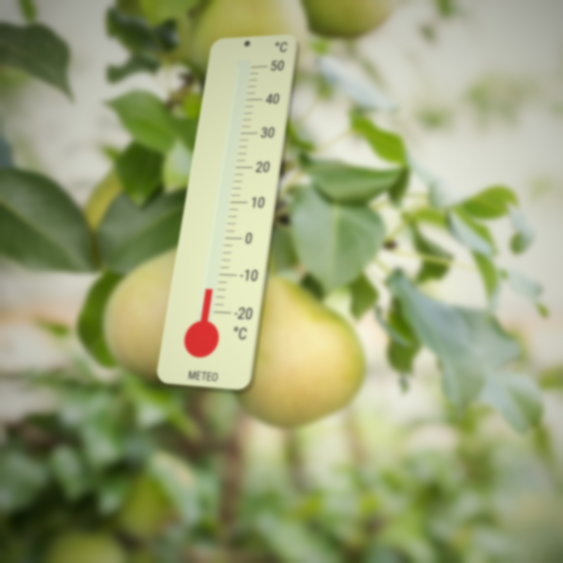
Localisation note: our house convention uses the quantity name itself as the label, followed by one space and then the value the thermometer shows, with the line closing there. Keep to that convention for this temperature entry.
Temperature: -14 °C
